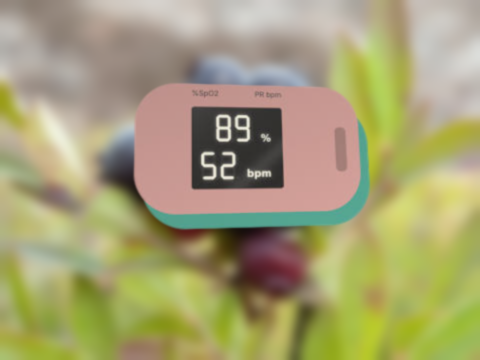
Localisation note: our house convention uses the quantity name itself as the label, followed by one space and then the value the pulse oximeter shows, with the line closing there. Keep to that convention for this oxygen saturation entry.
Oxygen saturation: 89 %
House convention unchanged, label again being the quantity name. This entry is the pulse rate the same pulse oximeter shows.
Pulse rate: 52 bpm
